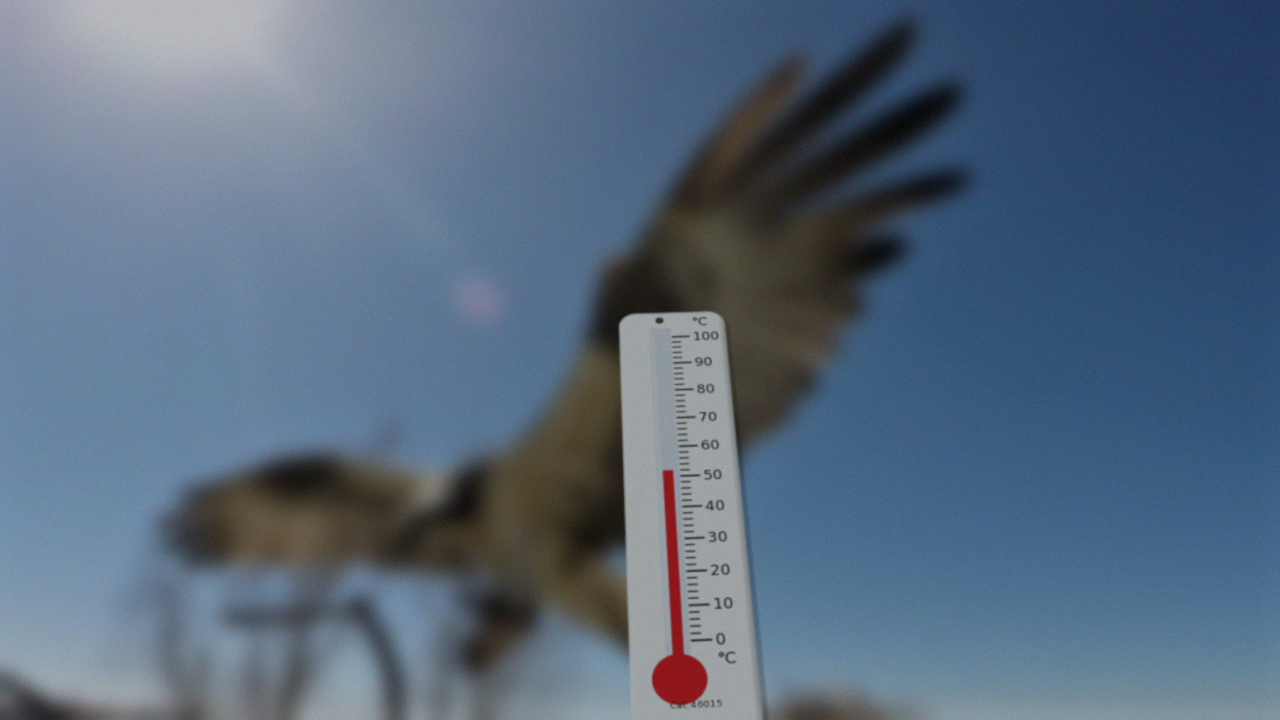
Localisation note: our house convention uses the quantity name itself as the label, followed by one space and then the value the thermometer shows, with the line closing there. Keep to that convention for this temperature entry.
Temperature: 52 °C
